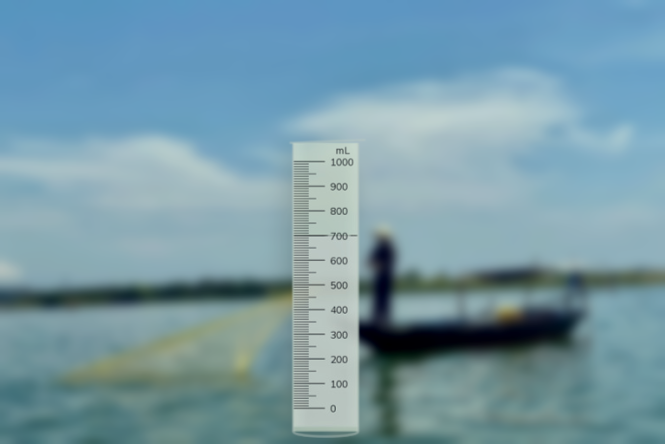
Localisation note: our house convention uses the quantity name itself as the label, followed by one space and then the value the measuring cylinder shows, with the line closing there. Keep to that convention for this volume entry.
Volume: 700 mL
